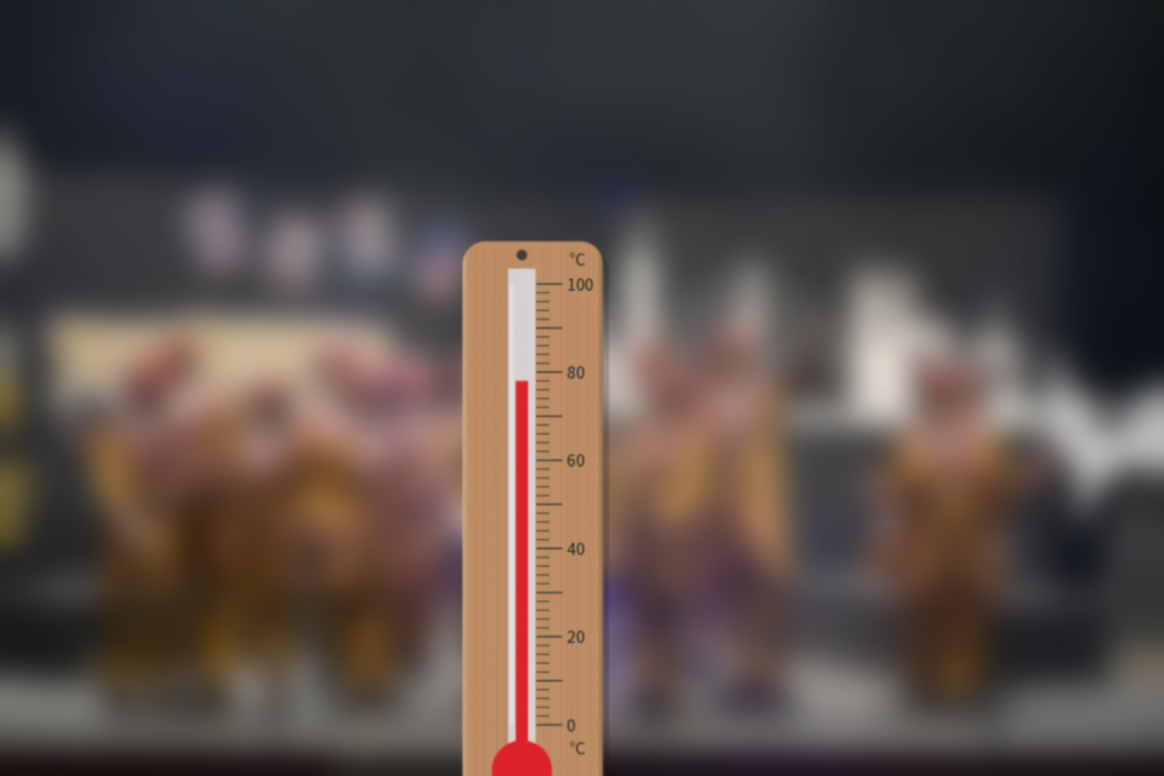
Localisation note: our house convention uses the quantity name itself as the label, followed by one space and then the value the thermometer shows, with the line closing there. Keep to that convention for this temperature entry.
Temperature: 78 °C
